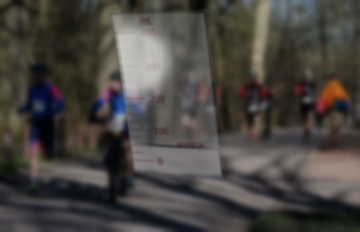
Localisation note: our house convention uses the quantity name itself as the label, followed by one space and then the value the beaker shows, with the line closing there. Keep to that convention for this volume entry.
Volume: 50 mL
